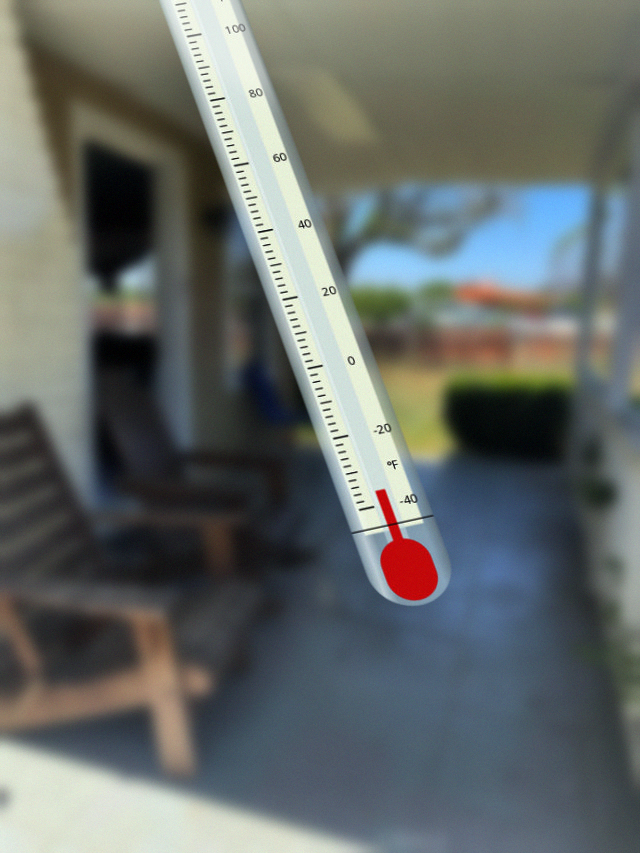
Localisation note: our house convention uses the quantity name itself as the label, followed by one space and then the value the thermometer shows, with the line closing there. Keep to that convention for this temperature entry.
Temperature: -36 °F
